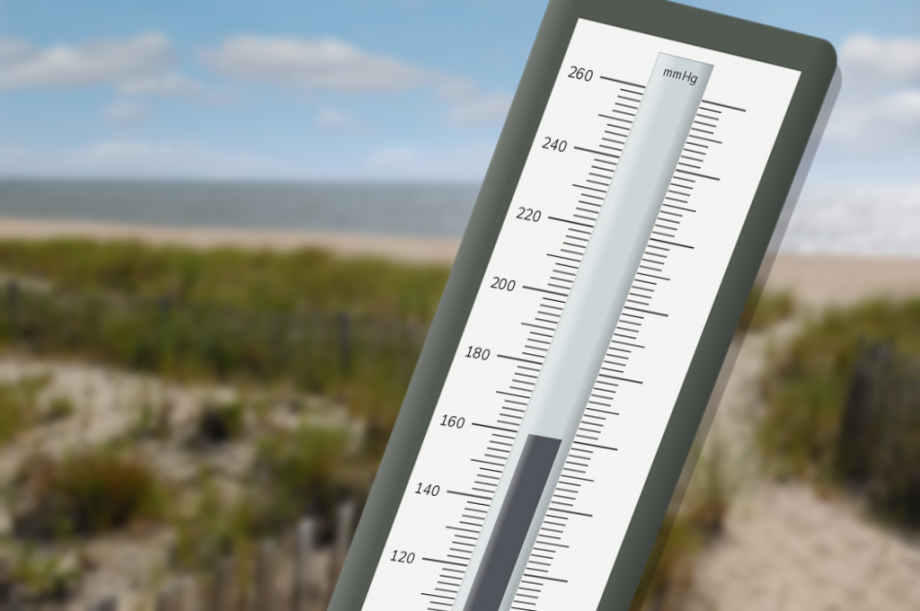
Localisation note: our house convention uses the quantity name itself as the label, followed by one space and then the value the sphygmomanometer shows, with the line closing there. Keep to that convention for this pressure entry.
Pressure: 160 mmHg
